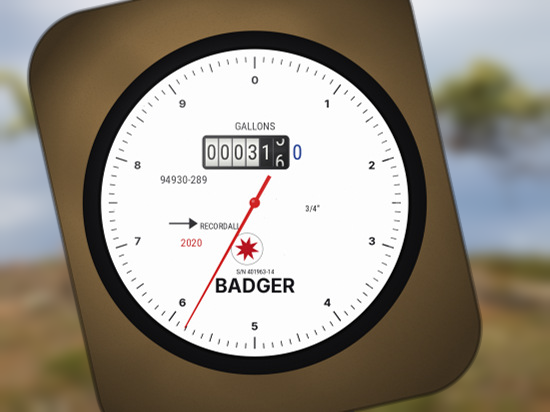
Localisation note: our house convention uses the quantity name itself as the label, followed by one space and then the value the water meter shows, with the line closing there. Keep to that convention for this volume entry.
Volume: 3155.8 gal
